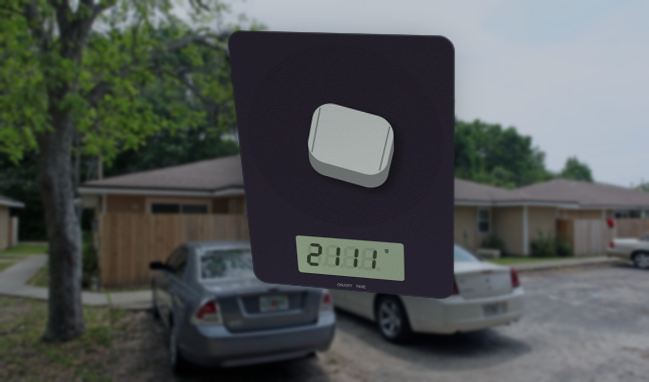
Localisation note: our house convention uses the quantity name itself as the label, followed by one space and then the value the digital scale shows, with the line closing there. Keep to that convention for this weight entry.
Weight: 2111 g
